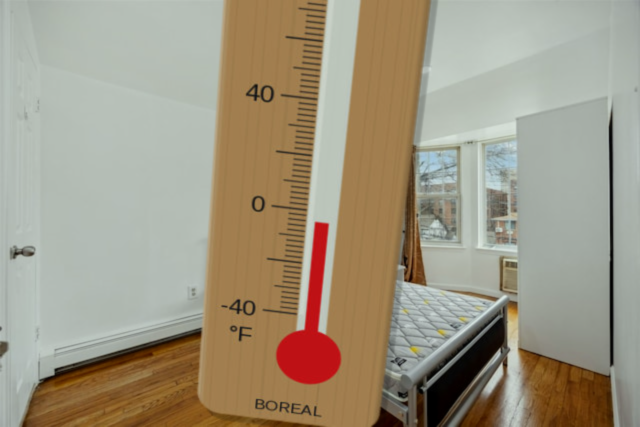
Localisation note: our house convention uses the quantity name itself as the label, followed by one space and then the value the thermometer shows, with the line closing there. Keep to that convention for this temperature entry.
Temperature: -4 °F
